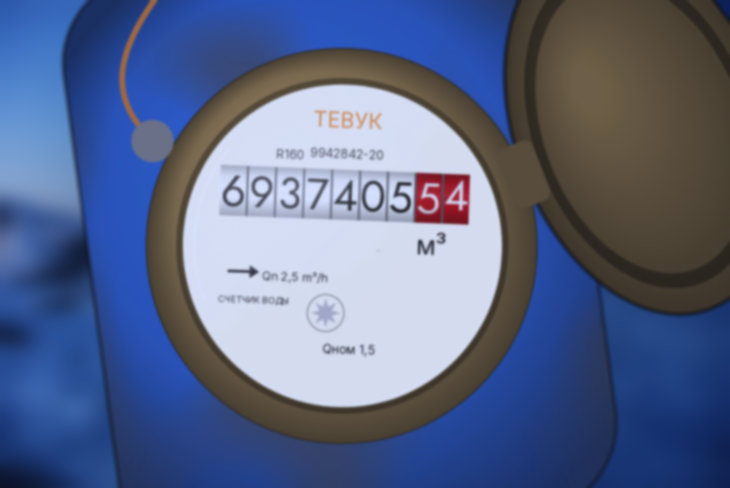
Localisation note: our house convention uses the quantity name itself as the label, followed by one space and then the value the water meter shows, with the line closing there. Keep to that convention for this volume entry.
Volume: 6937405.54 m³
